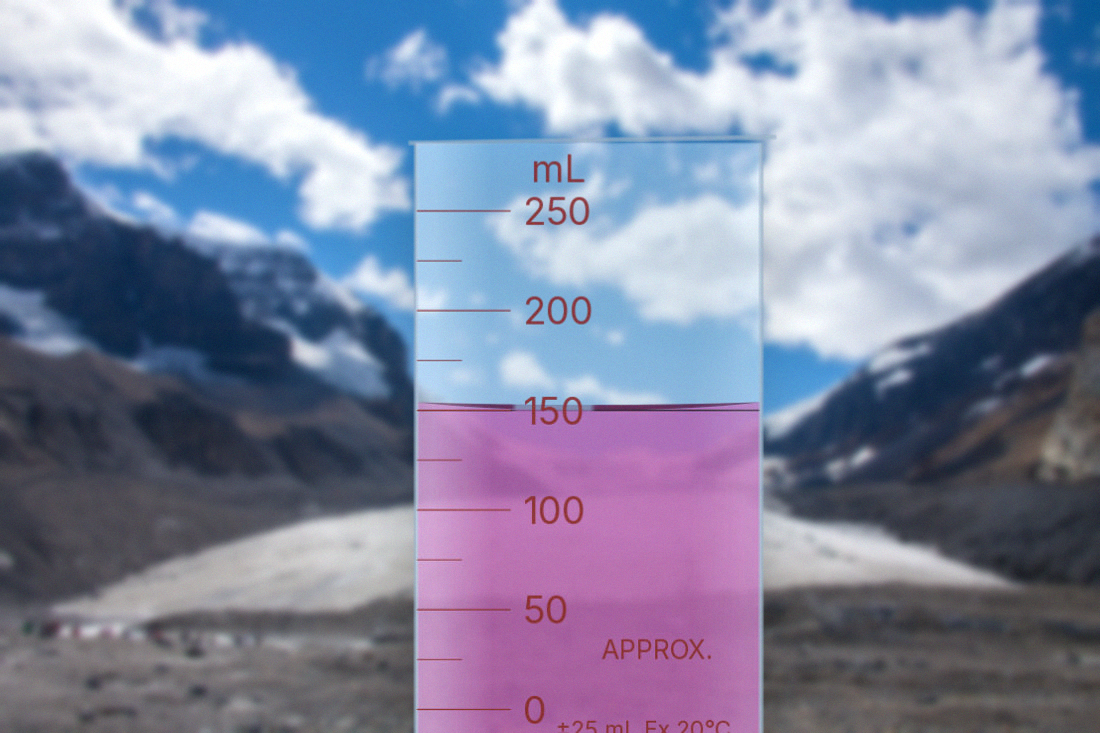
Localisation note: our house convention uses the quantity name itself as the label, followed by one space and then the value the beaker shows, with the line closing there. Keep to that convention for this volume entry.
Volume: 150 mL
